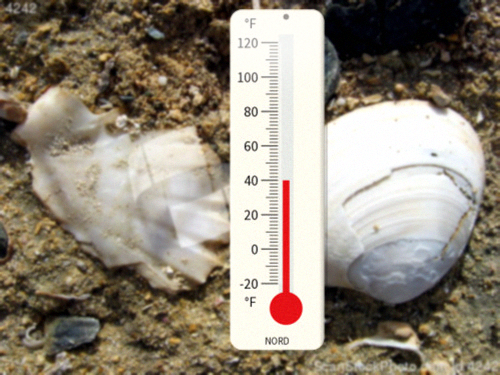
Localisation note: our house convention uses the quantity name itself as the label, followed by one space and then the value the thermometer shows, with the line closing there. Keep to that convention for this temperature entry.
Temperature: 40 °F
